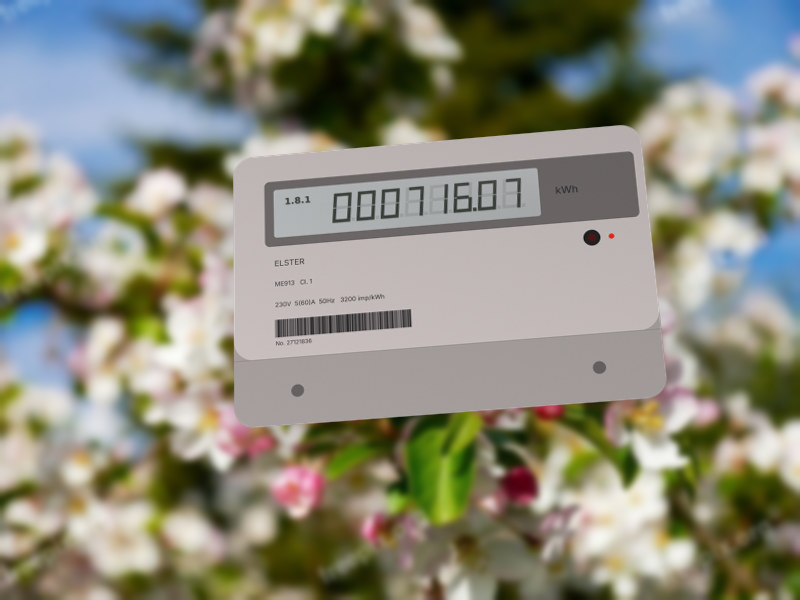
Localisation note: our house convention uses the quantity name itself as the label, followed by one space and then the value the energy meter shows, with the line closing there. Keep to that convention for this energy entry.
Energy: 716.07 kWh
